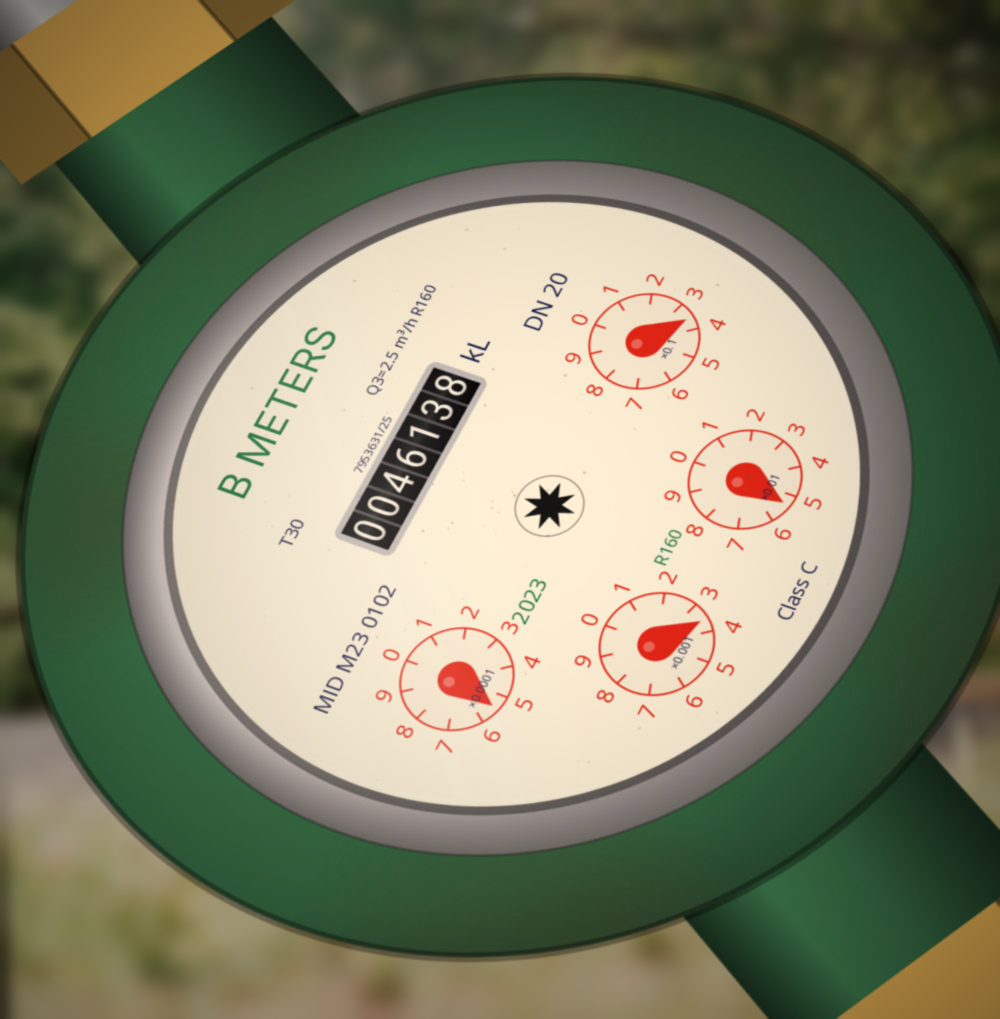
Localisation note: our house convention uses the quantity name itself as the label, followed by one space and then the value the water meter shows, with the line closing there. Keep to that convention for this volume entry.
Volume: 46138.3535 kL
